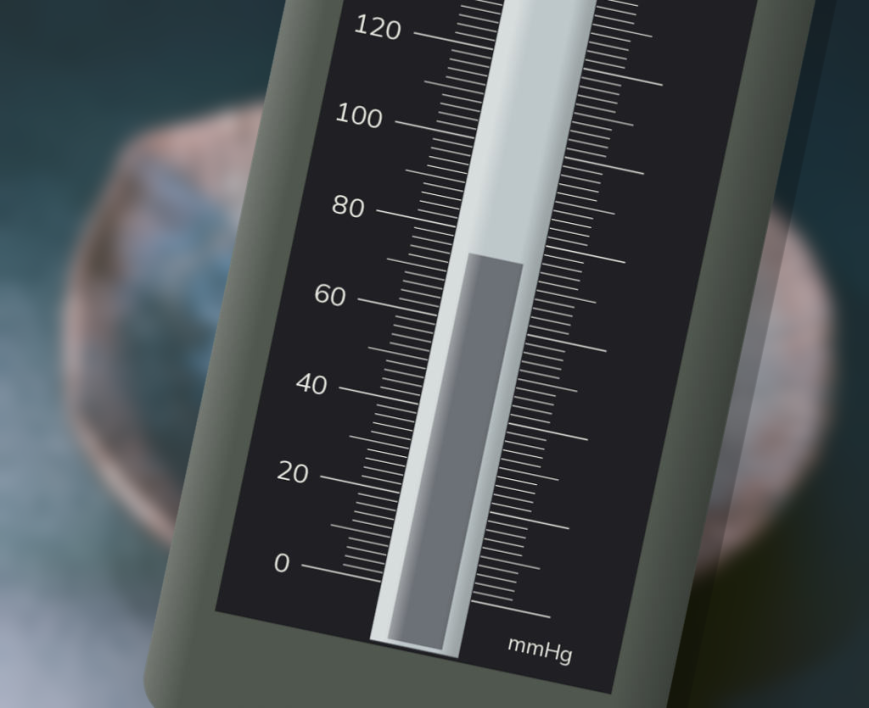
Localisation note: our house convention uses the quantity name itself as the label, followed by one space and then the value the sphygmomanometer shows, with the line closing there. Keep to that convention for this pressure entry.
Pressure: 75 mmHg
